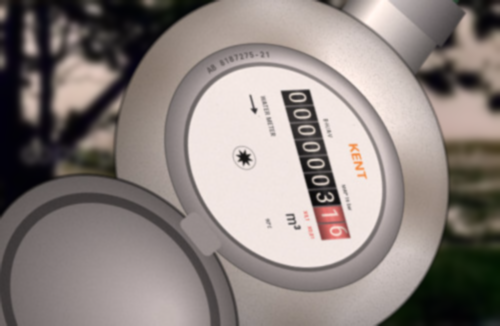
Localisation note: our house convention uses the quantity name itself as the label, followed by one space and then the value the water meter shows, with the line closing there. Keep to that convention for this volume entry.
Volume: 3.16 m³
